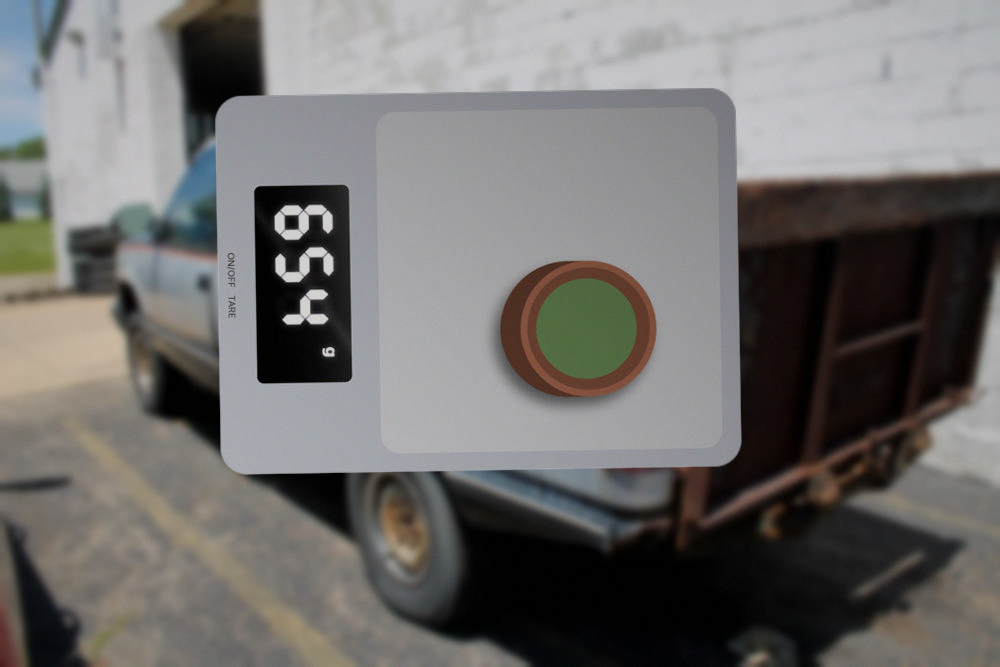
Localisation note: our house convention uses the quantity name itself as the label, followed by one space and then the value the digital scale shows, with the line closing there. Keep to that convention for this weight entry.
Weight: 654 g
